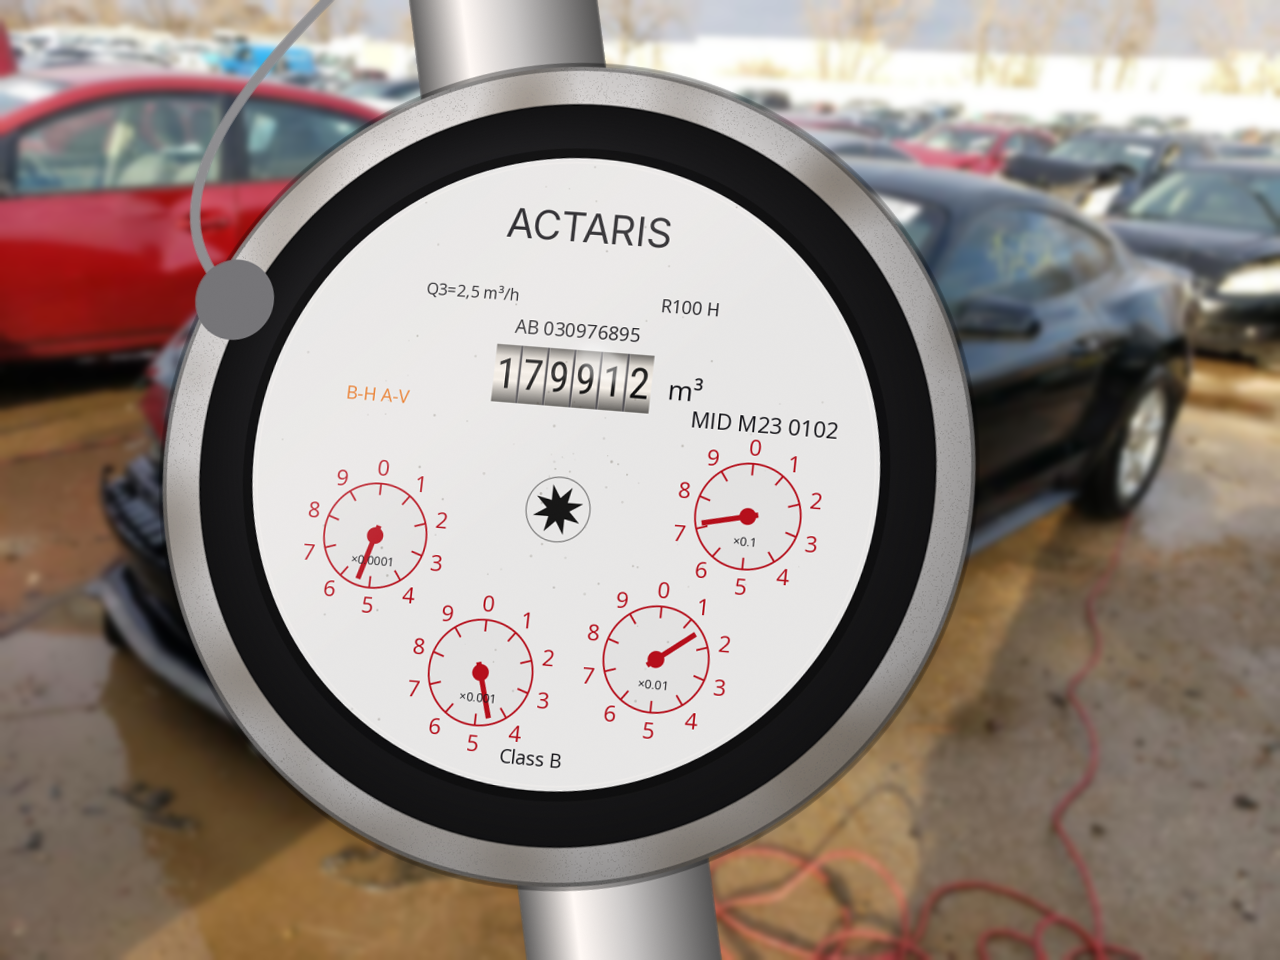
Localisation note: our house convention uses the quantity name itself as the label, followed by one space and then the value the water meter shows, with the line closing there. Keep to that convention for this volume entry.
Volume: 179912.7145 m³
